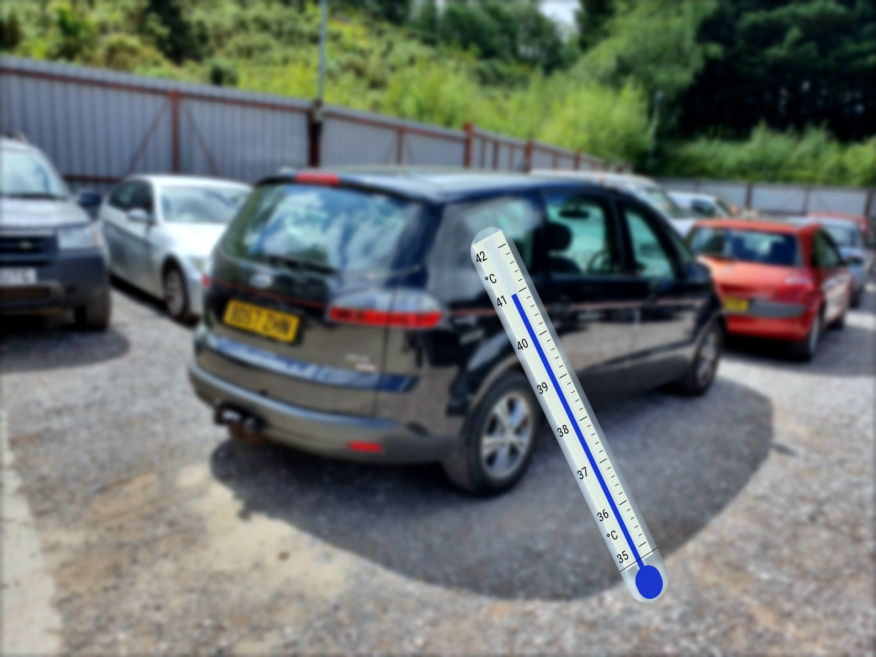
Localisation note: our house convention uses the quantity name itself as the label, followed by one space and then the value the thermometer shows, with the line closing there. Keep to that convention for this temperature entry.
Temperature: 41 °C
